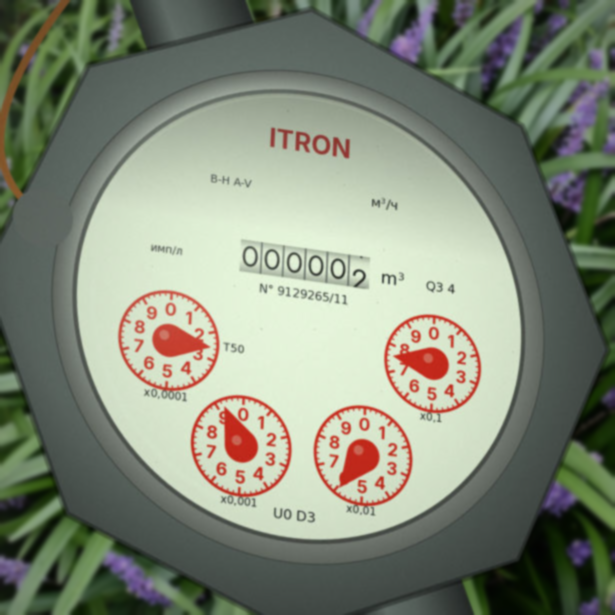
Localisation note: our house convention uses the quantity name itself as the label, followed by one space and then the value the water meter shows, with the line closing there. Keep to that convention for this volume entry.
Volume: 1.7592 m³
